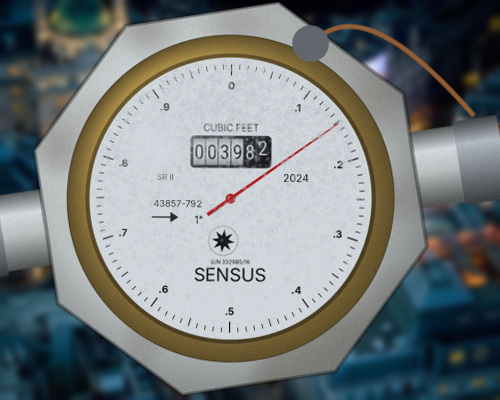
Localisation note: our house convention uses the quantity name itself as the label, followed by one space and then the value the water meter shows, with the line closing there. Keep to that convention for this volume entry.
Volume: 3982.15 ft³
